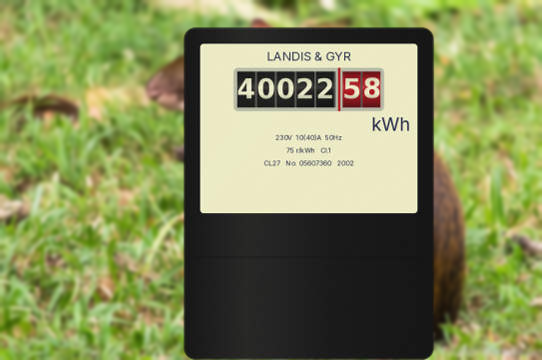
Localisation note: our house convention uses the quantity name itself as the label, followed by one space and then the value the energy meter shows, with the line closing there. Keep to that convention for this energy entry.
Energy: 40022.58 kWh
